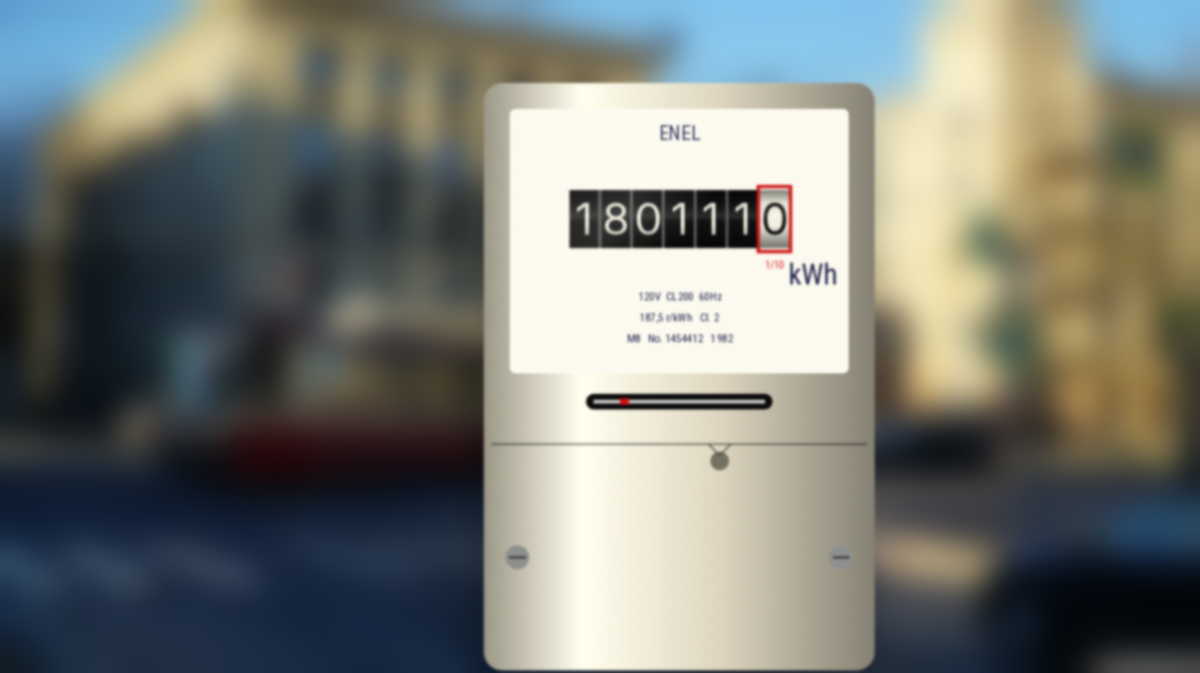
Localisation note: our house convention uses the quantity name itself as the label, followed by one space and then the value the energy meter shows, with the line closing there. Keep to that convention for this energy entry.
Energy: 180111.0 kWh
